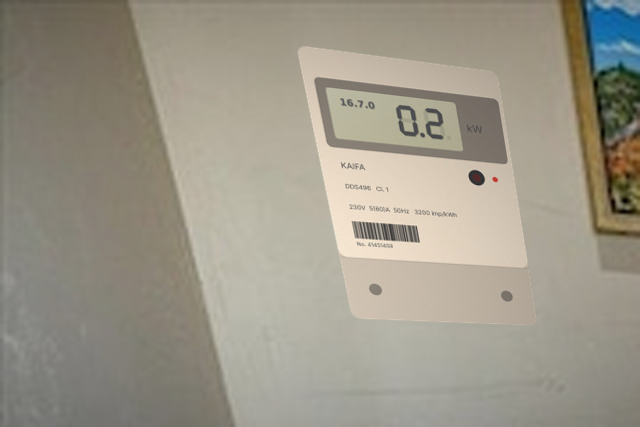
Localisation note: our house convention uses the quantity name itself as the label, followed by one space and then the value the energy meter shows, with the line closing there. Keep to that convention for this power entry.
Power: 0.2 kW
